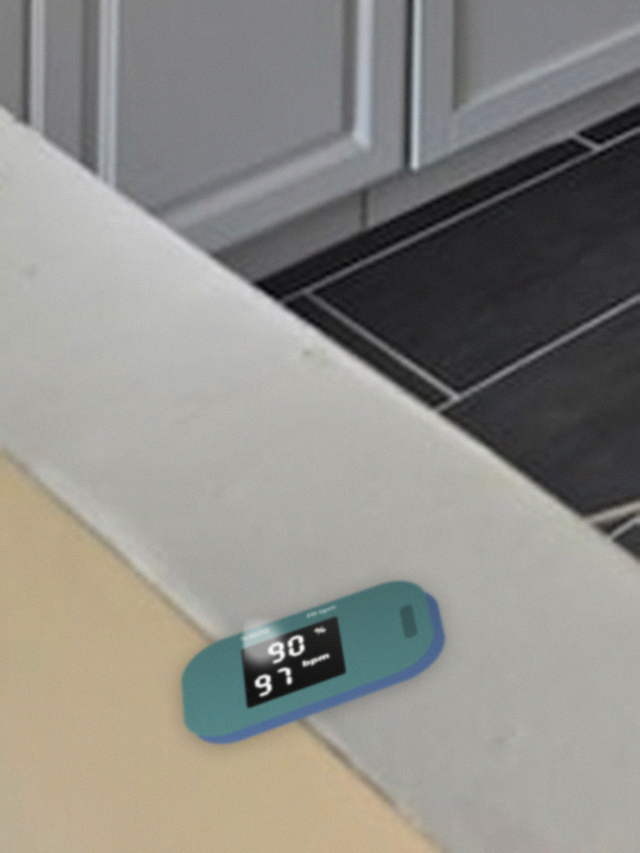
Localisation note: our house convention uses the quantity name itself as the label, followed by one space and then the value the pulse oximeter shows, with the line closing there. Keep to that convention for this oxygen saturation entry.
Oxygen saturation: 90 %
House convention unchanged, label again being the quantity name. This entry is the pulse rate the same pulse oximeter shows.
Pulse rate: 97 bpm
